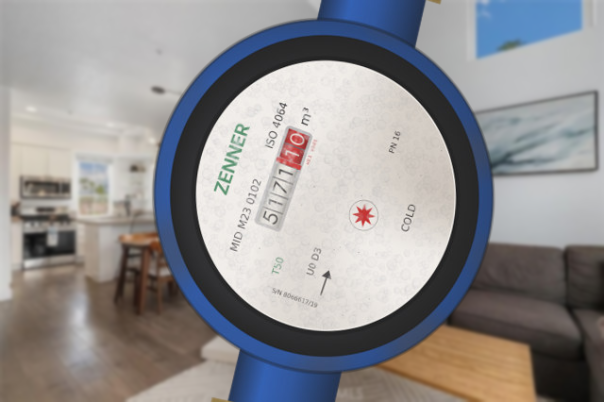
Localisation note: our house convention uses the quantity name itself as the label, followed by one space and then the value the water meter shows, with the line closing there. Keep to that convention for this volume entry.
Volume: 5171.10 m³
